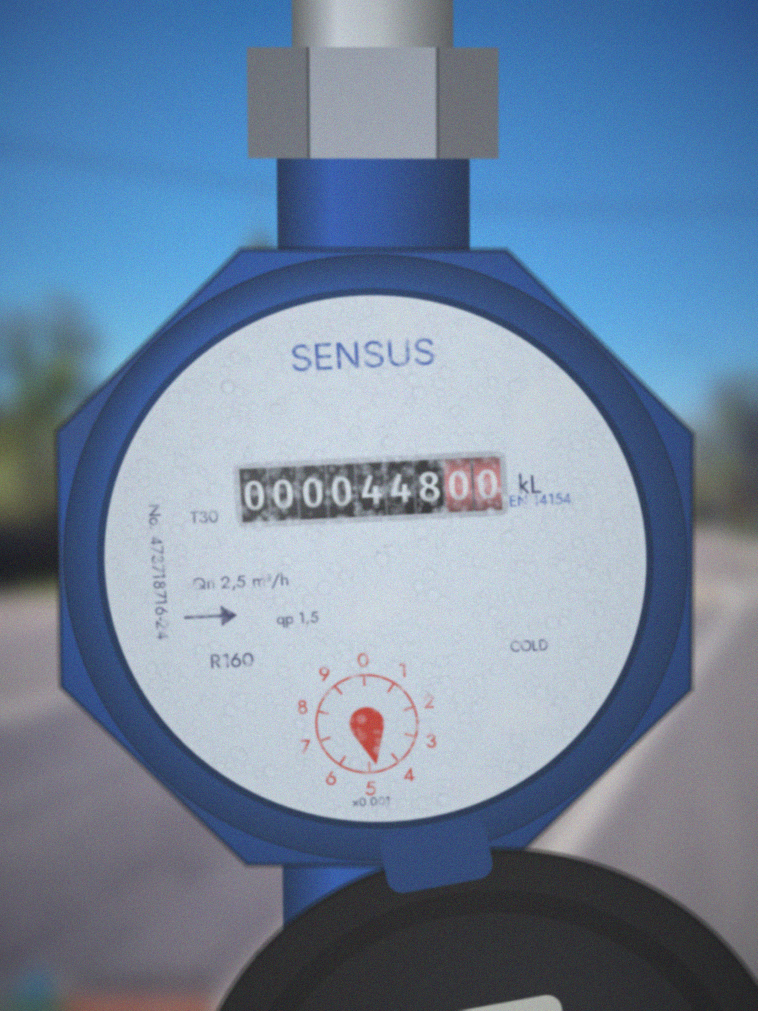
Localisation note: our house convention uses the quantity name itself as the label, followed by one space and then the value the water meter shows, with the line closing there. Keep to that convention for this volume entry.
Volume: 448.004 kL
